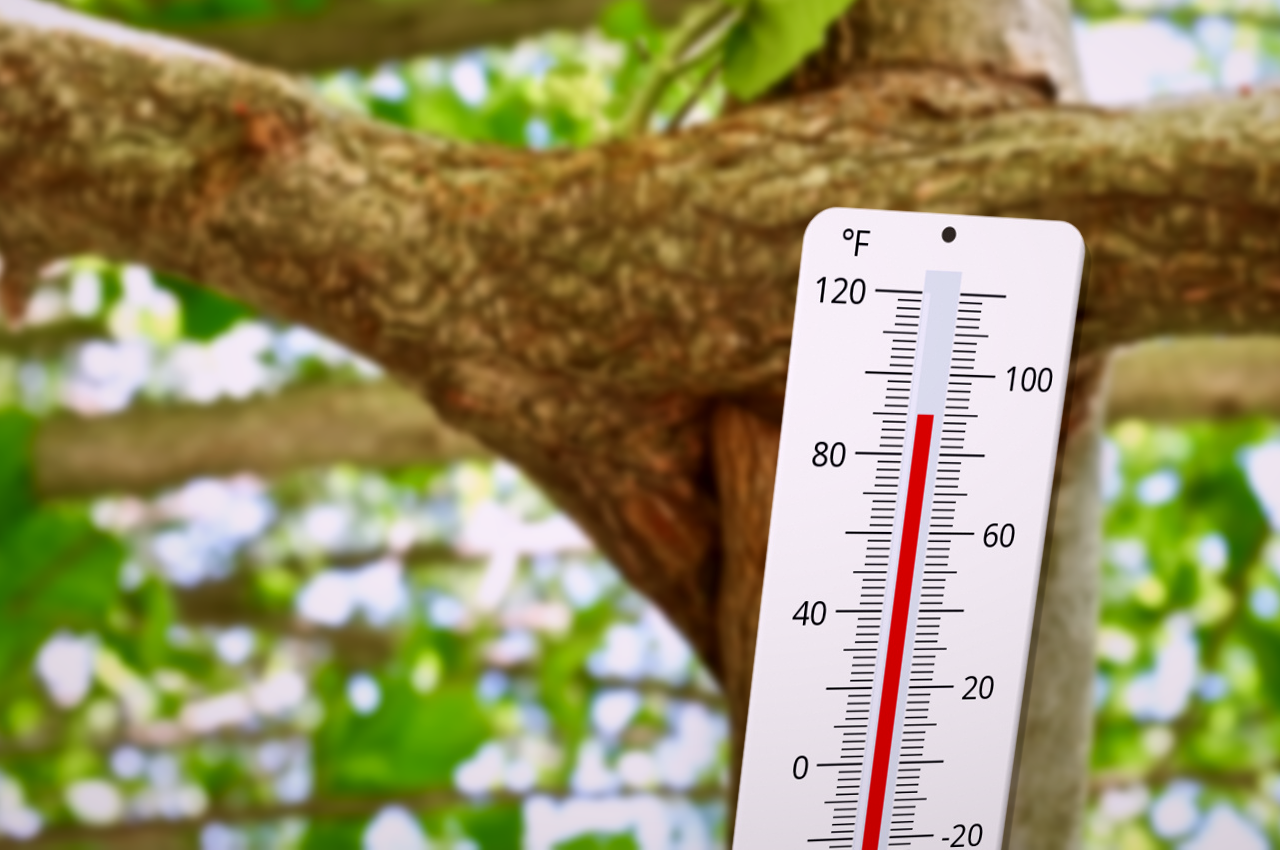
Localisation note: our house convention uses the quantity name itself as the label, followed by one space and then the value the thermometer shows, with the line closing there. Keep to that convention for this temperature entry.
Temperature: 90 °F
